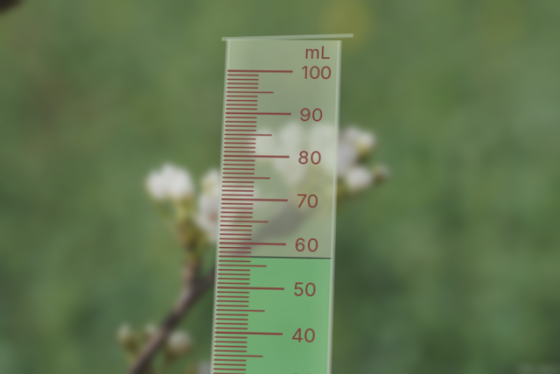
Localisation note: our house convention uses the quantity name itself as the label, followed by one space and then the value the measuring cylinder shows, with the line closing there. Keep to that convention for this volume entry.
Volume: 57 mL
